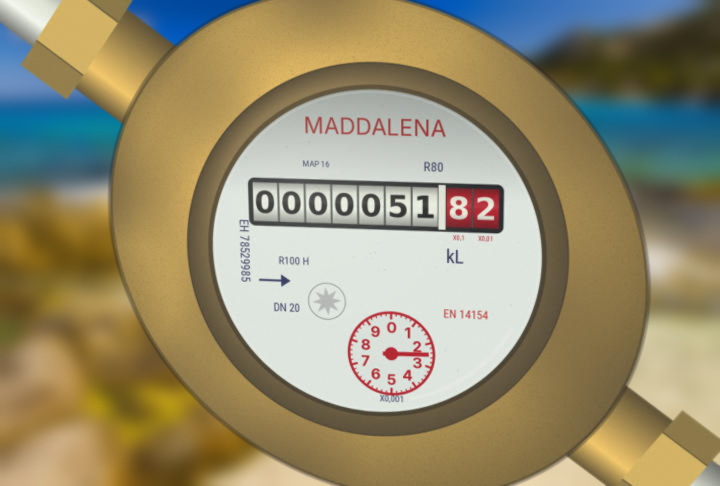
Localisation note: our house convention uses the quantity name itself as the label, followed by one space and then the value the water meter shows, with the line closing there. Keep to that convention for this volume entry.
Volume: 51.822 kL
